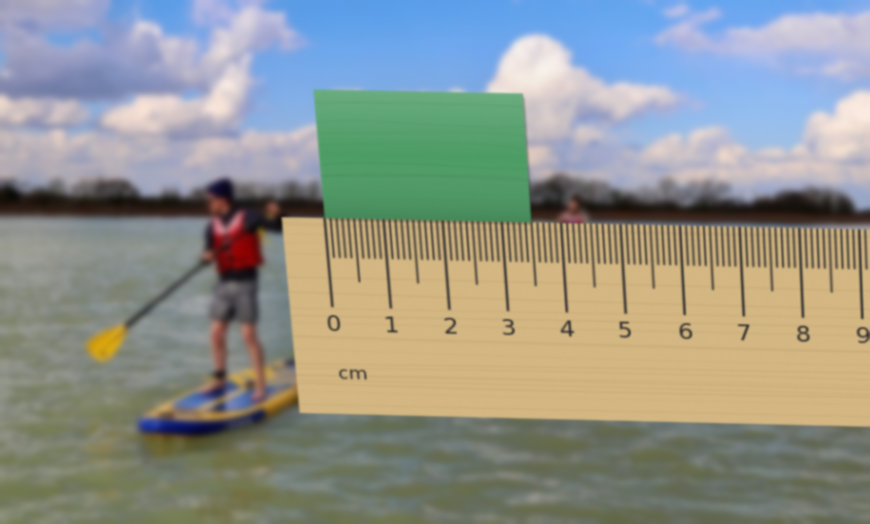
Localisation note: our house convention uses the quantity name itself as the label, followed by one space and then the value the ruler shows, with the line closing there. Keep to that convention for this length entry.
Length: 3.5 cm
